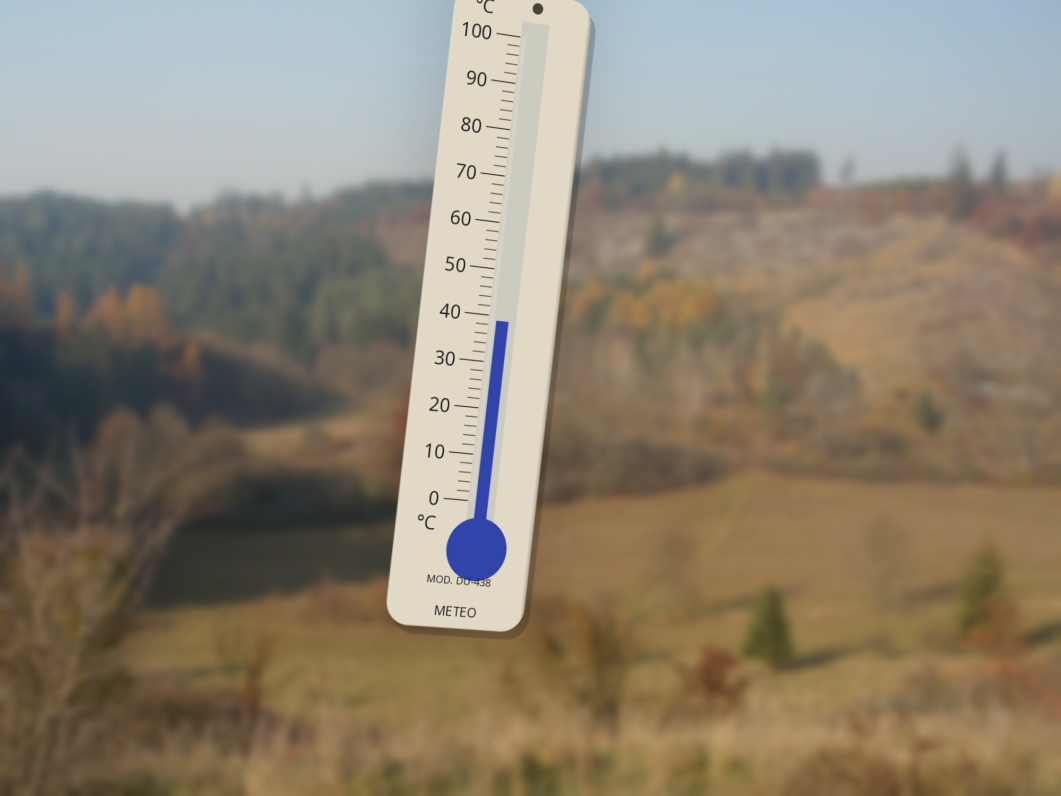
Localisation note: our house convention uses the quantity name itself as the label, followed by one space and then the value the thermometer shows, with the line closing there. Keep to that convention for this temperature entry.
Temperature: 39 °C
